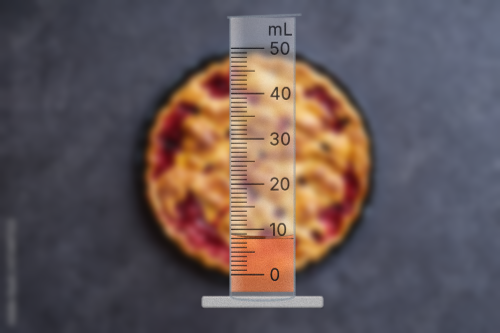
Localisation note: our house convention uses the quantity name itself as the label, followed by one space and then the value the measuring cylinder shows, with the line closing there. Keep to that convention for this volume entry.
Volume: 8 mL
